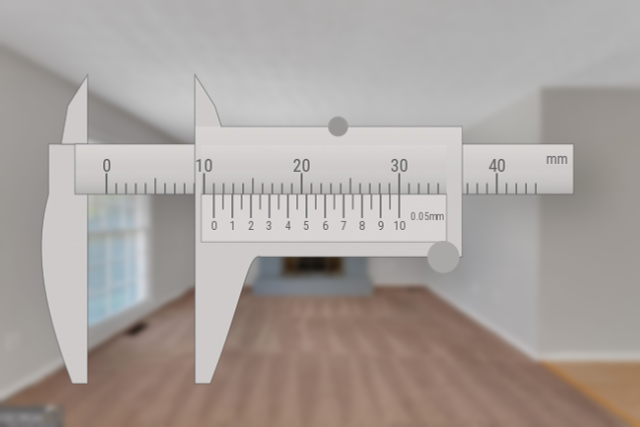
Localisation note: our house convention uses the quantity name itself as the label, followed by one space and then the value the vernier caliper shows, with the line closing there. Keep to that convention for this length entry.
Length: 11.0 mm
